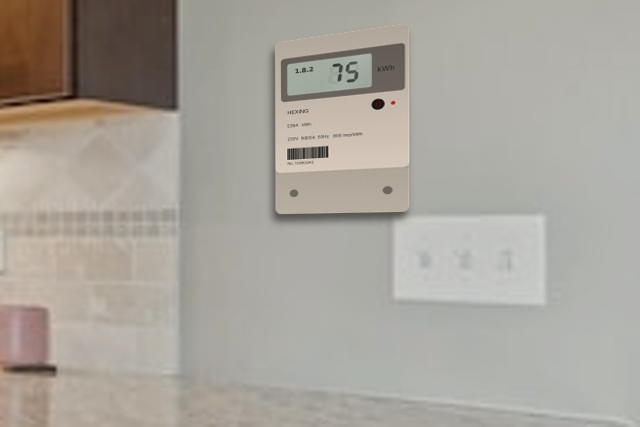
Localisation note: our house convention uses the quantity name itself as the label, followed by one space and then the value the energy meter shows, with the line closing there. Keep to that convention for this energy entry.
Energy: 75 kWh
